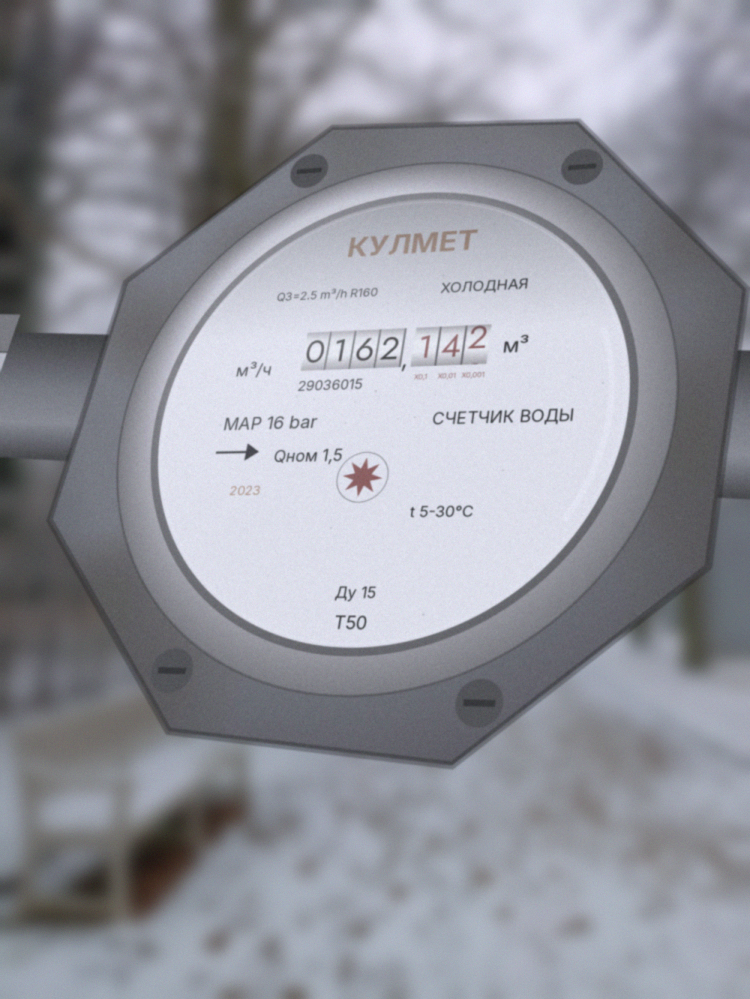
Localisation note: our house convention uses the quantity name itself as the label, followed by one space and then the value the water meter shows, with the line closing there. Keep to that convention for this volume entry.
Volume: 162.142 m³
